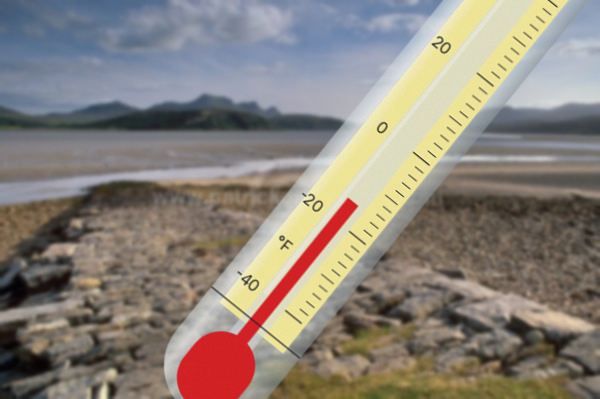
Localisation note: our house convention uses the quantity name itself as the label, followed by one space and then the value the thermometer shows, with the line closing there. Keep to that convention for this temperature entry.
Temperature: -15 °F
